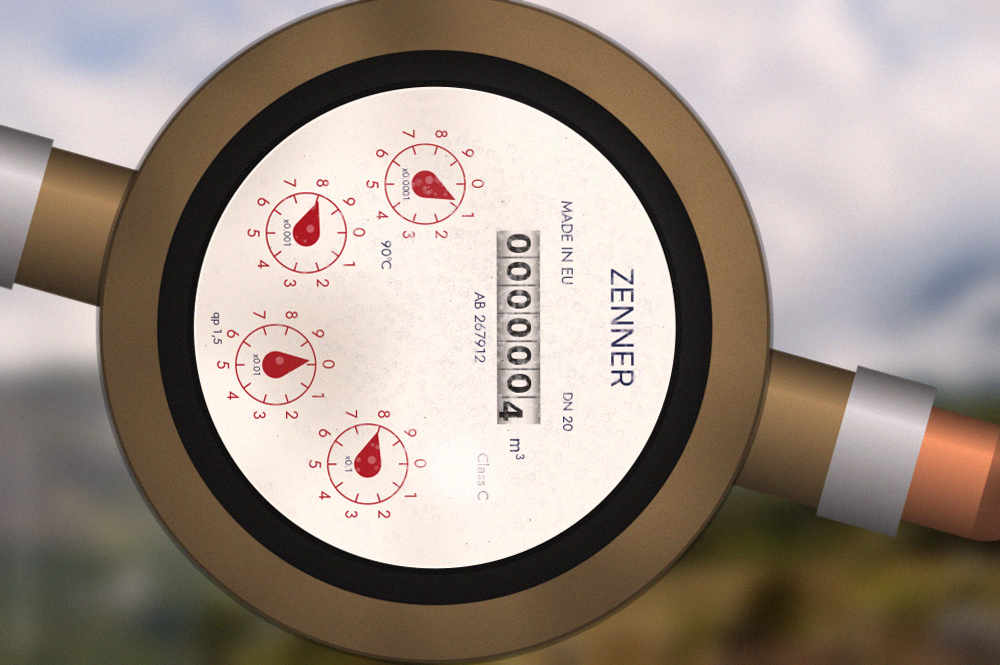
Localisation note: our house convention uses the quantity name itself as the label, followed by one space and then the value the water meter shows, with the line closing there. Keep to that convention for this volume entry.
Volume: 3.7980 m³
